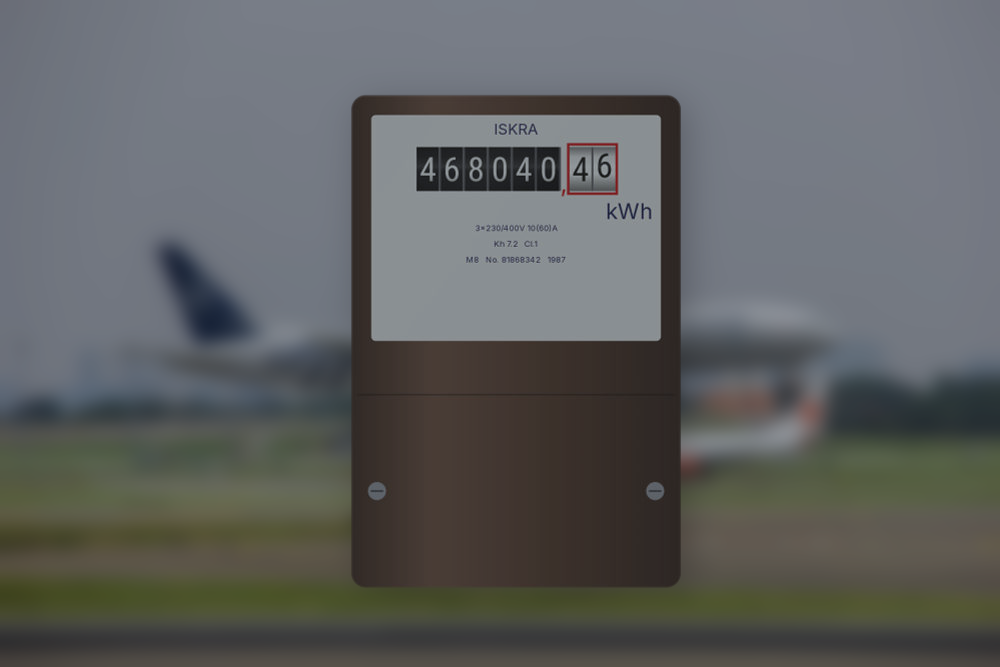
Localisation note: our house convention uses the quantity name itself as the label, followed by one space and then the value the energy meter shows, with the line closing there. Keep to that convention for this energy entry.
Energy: 468040.46 kWh
